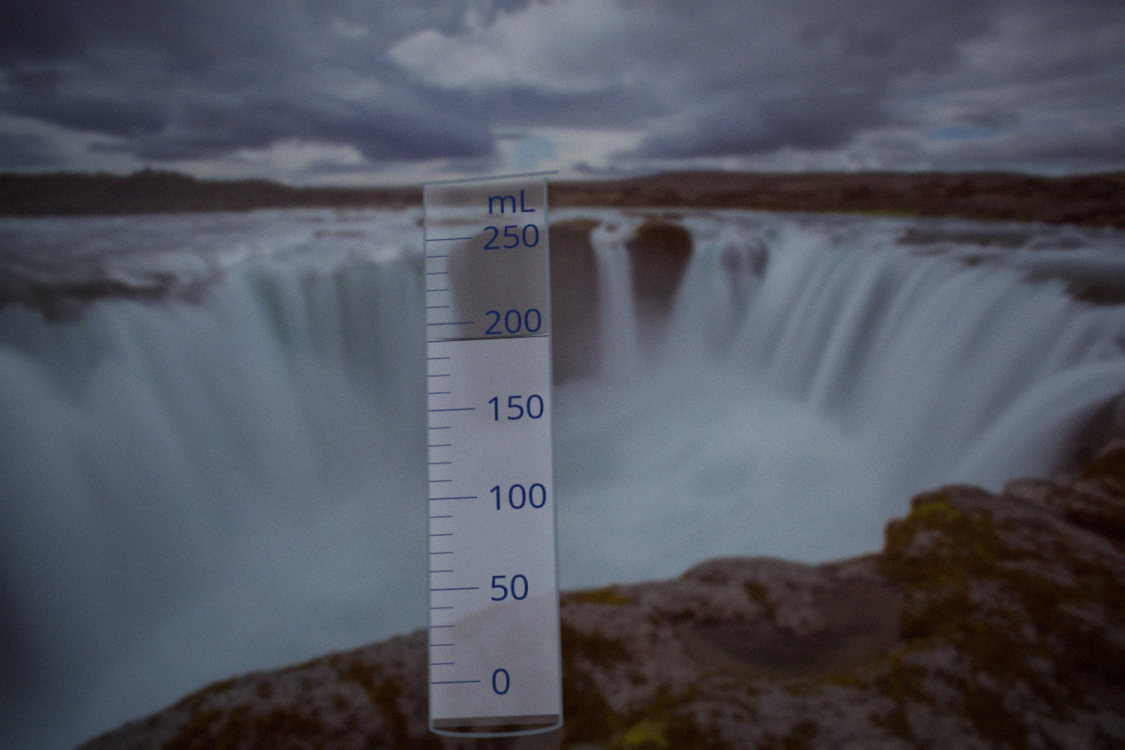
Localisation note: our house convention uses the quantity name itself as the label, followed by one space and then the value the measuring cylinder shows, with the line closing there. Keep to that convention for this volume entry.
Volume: 190 mL
